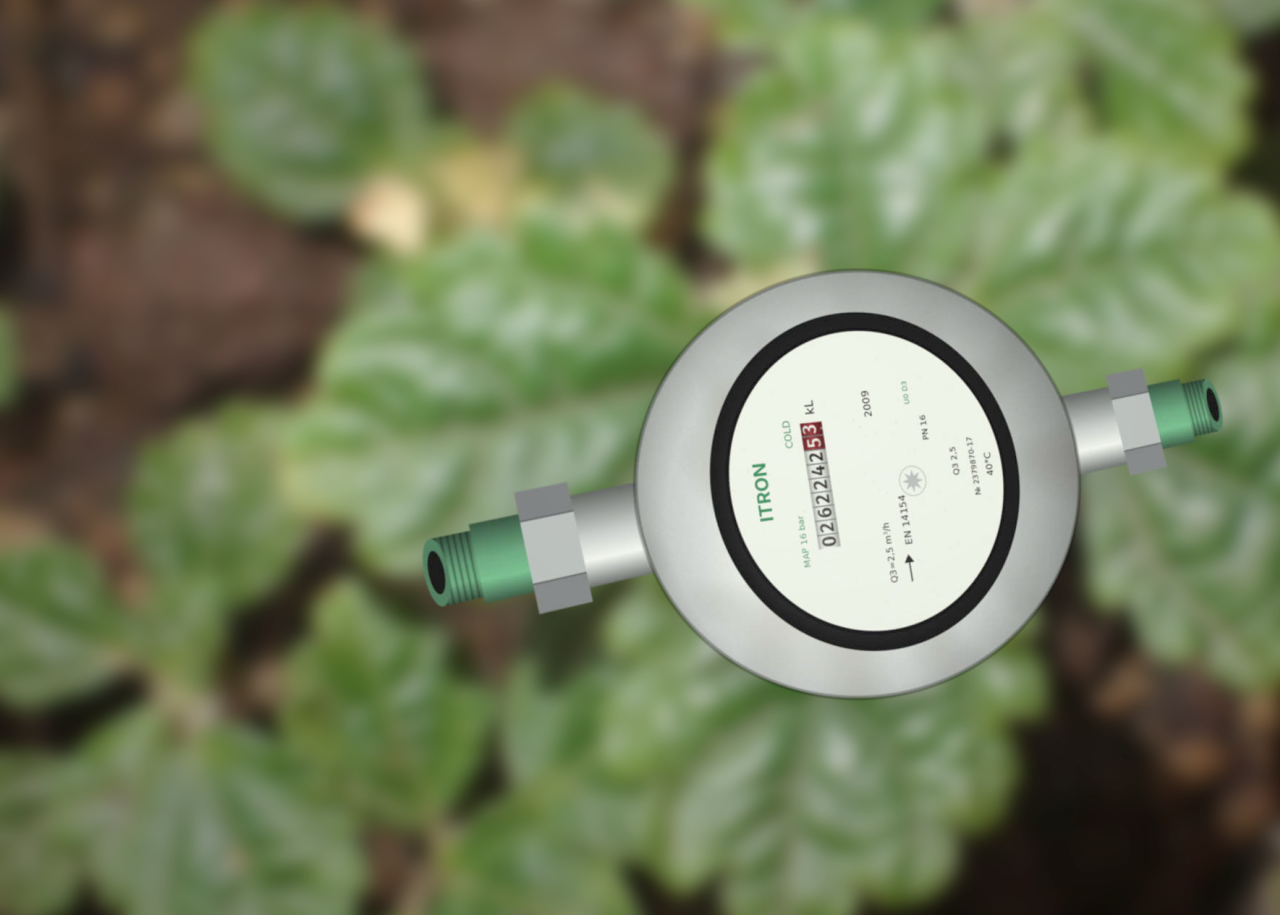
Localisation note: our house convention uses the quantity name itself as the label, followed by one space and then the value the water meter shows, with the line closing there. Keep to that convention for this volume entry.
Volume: 262242.53 kL
